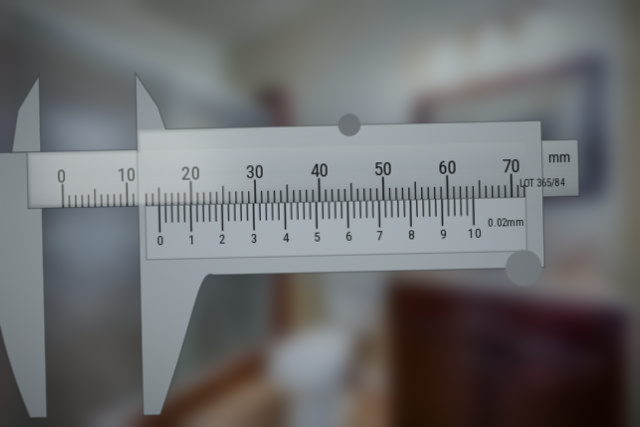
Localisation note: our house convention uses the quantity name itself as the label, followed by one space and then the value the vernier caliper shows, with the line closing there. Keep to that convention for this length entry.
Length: 15.0 mm
